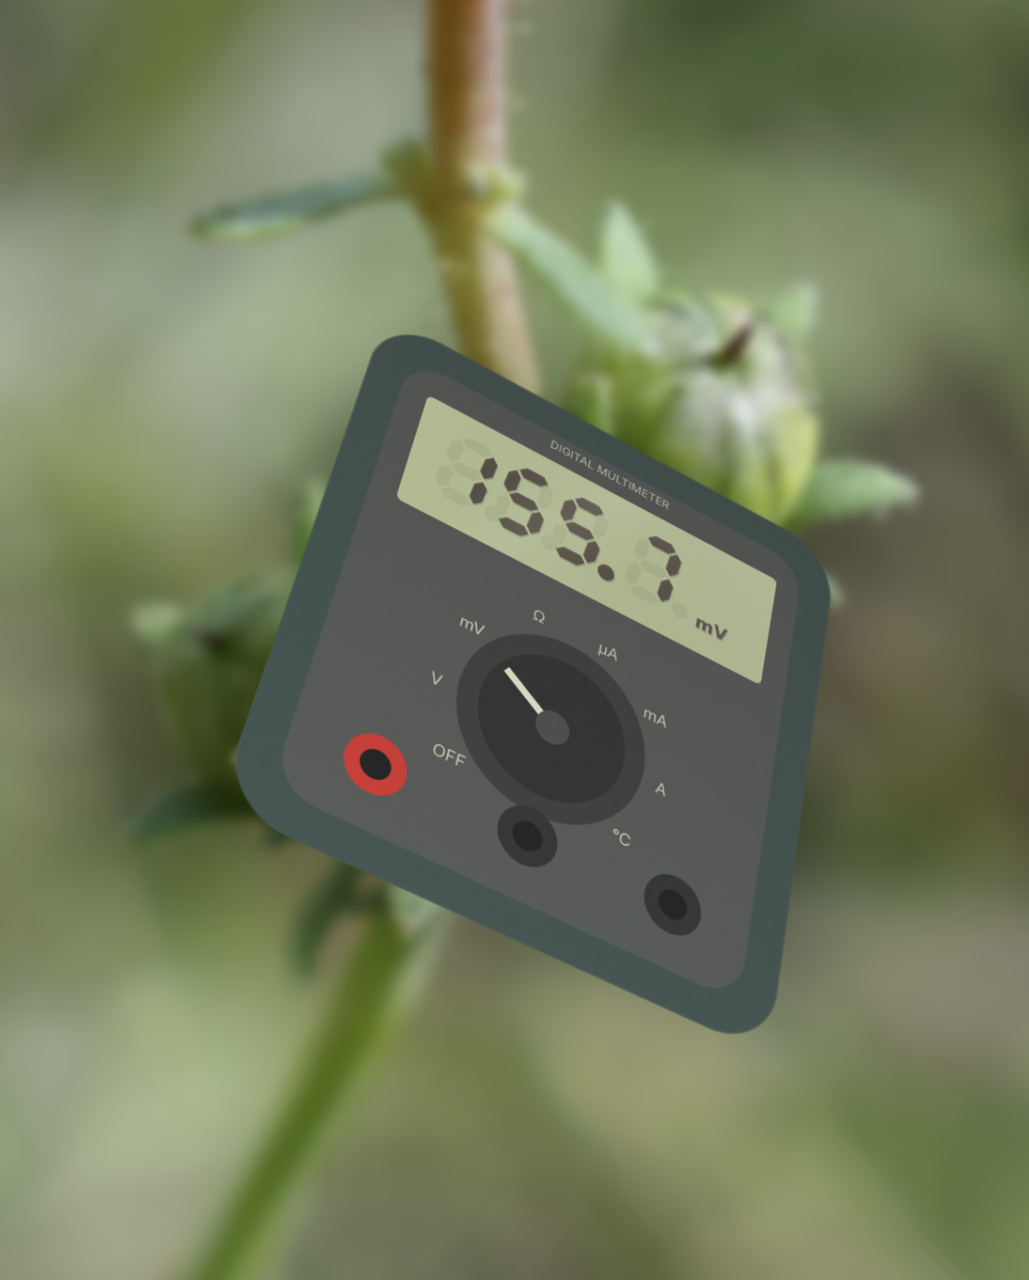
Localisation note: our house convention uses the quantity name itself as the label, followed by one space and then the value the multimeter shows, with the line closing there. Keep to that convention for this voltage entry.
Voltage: 155.7 mV
